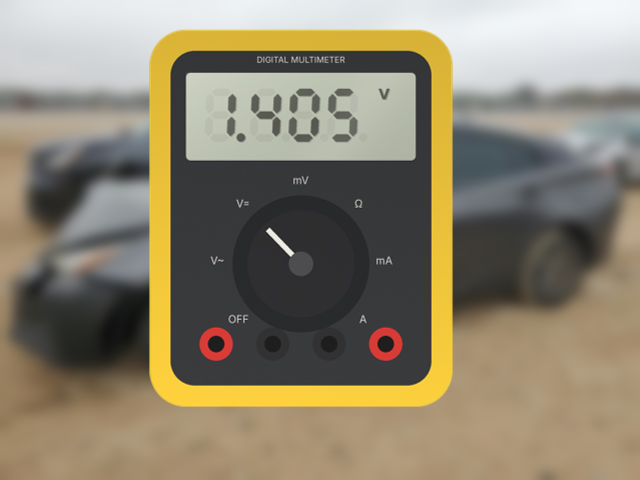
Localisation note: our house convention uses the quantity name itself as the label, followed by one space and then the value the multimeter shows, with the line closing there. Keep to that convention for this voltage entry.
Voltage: 1.405 V
